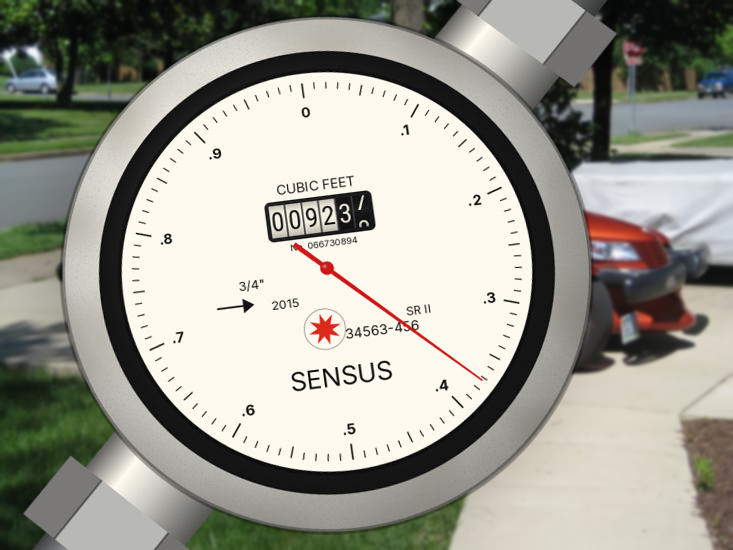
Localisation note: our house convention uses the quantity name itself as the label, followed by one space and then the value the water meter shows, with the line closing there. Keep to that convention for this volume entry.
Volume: 9237.37 ft³
